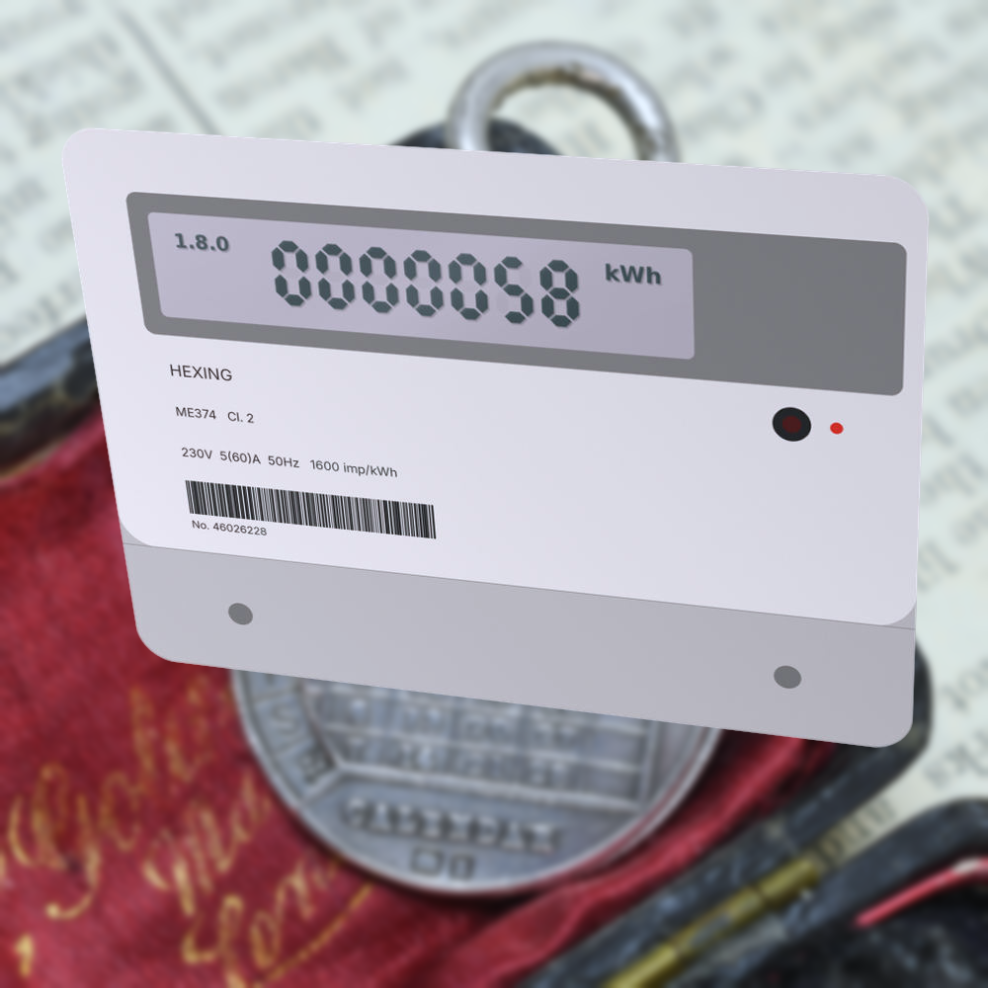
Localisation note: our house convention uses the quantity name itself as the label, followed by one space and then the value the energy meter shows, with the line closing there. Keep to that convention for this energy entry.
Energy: 58 kWh
